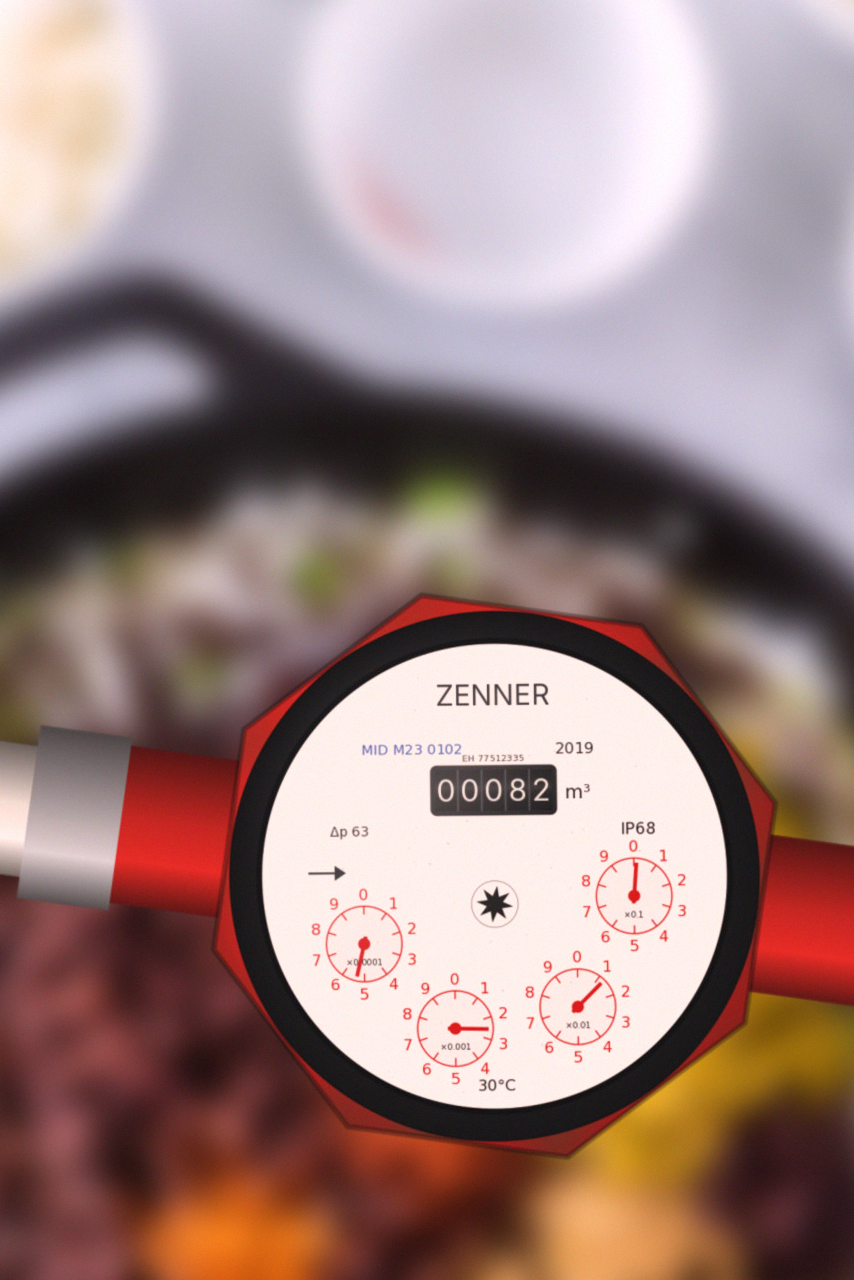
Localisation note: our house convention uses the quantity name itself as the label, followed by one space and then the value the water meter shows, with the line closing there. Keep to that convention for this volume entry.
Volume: 82.0125 m³
